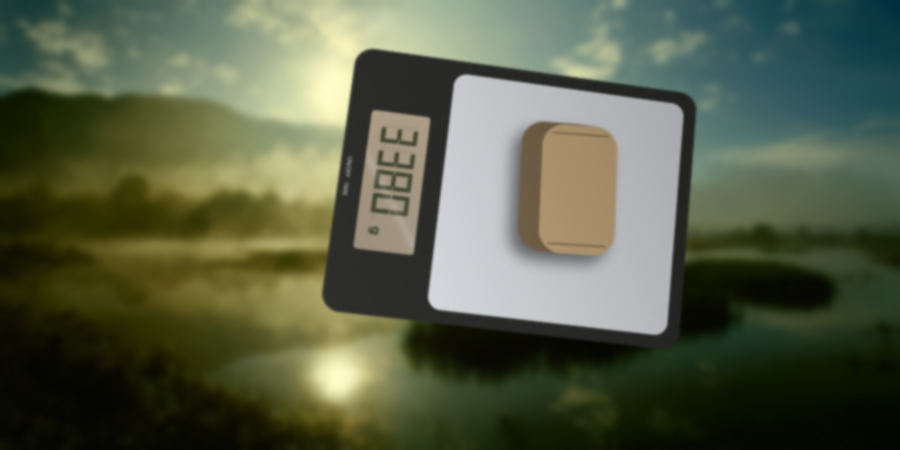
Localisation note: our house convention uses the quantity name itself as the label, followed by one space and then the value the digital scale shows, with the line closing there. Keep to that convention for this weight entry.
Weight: 3380 g
